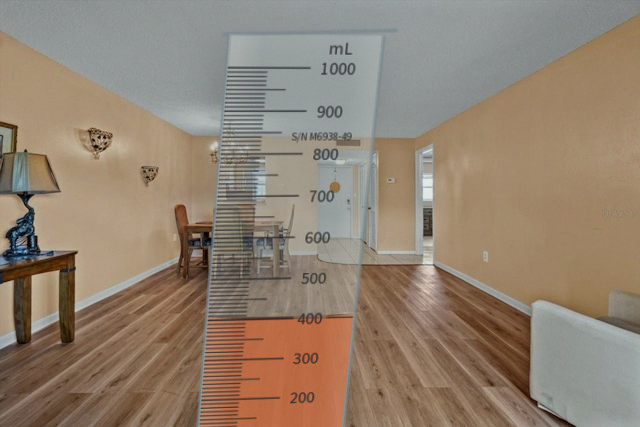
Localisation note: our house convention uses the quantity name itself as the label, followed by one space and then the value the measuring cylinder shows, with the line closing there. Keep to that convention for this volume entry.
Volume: 400 mL
